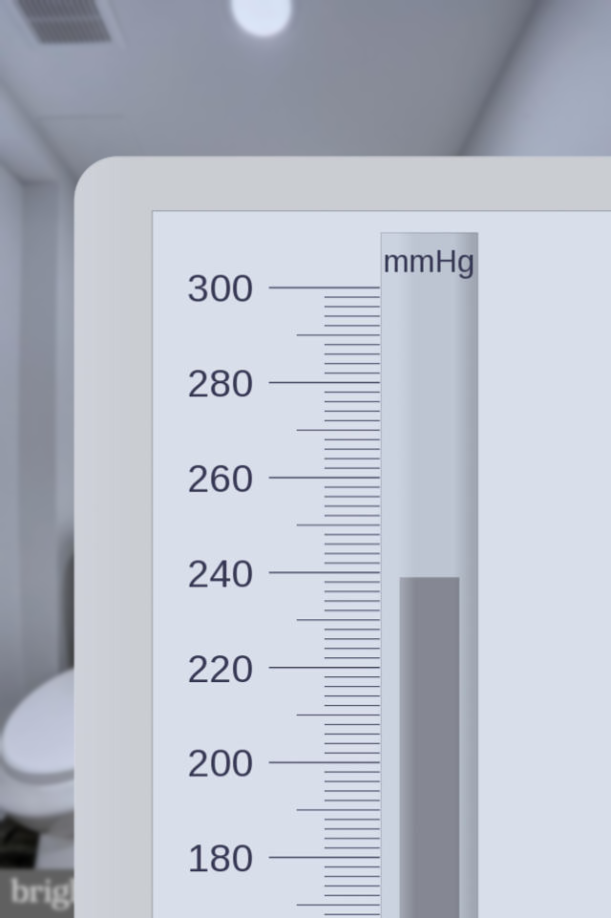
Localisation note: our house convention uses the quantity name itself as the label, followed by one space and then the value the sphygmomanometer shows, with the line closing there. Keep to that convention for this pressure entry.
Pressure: 239 mmHg
